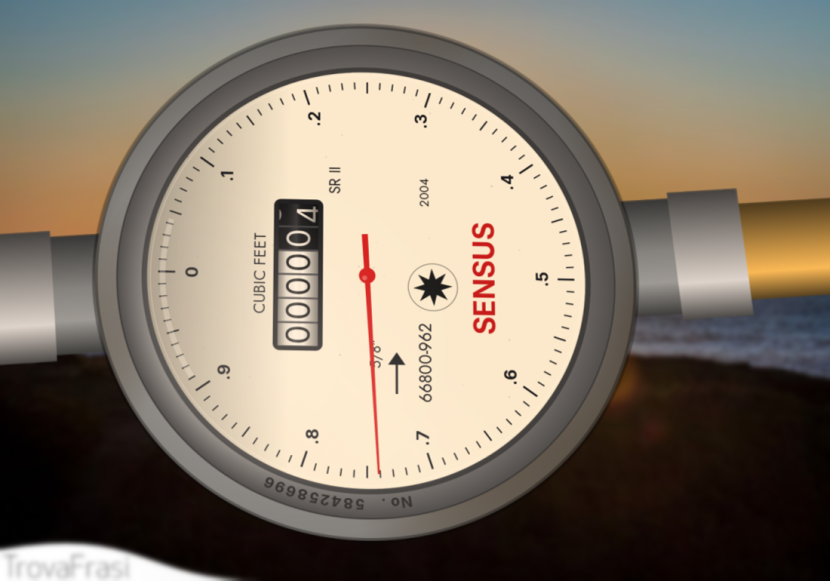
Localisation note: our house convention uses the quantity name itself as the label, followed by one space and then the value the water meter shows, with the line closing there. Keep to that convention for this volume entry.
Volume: 3.74 ft³
